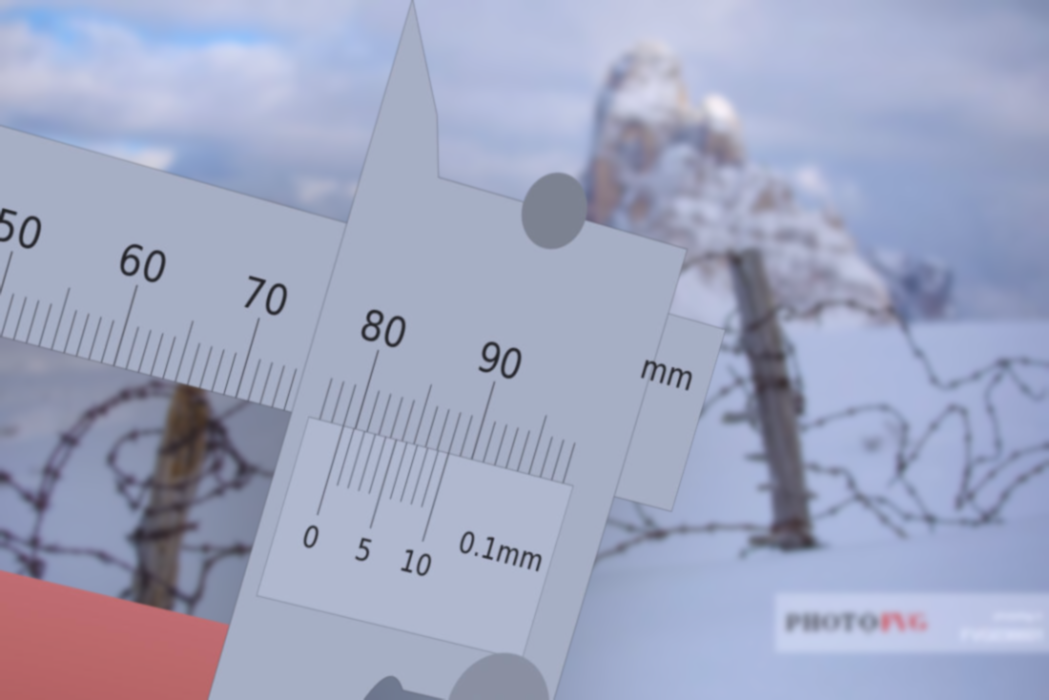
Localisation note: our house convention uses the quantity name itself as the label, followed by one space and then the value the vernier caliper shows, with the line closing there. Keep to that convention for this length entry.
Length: 79.0 mm
